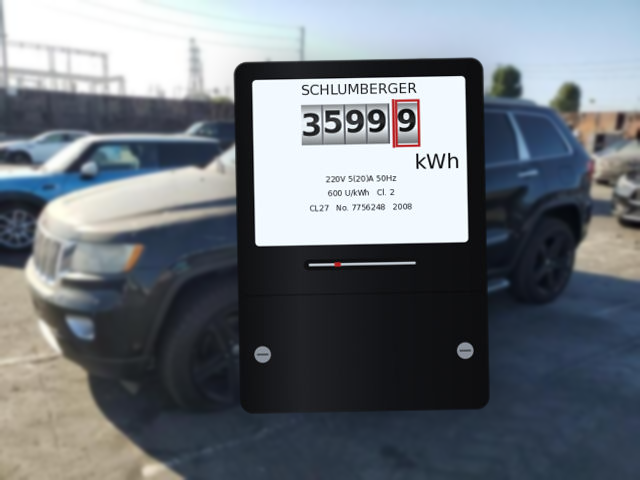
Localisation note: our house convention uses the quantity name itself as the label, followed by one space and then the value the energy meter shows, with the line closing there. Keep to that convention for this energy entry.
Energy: 3599.9 kWh
